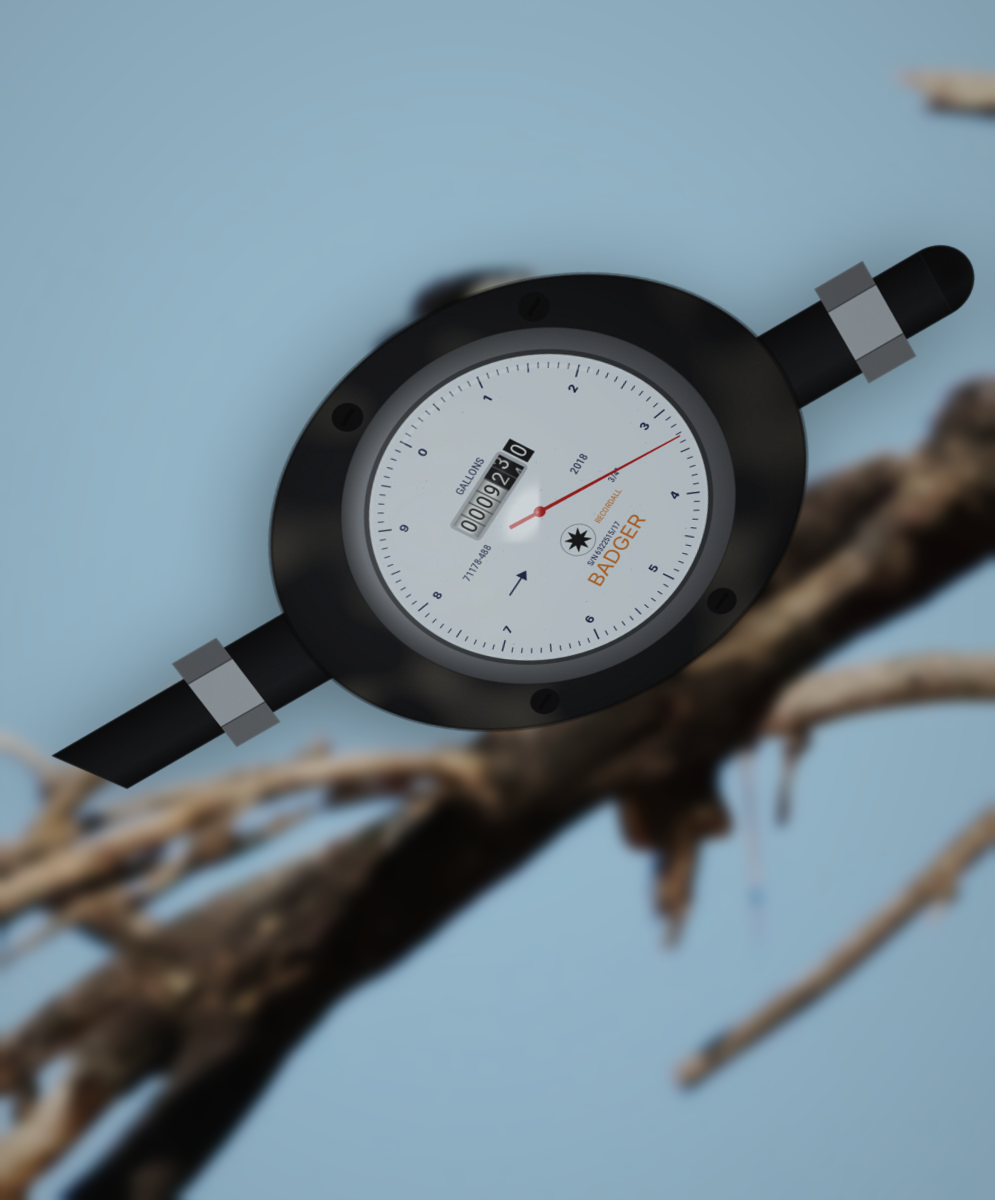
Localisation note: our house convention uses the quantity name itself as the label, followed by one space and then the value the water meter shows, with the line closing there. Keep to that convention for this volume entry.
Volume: 9233.3 gal
